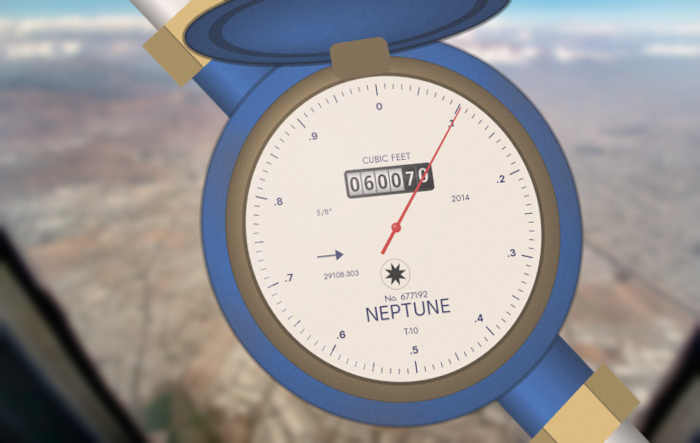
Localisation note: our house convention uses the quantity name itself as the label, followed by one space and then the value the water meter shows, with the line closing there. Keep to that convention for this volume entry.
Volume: 60070.10 ft³
